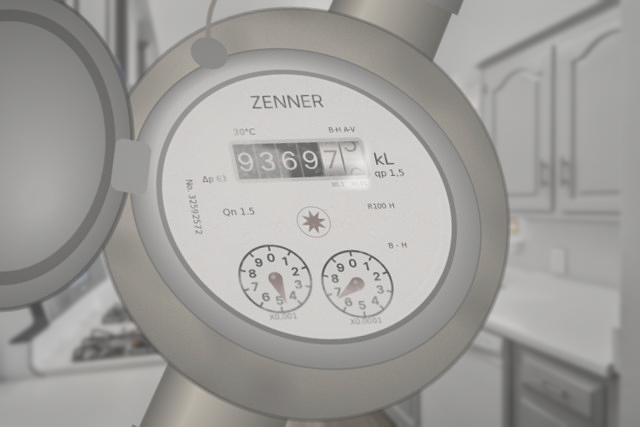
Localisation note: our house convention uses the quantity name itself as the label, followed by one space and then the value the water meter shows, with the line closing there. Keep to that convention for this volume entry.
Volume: 9369.7546 kL
